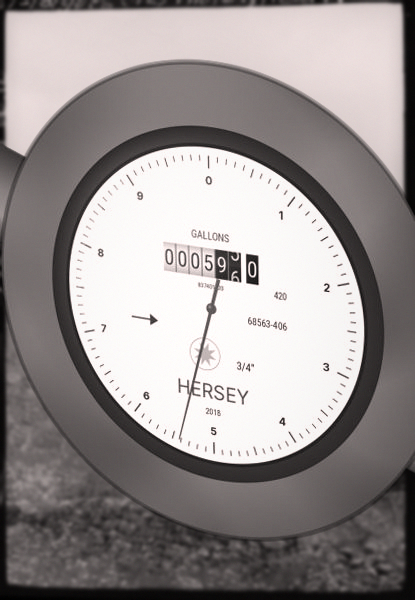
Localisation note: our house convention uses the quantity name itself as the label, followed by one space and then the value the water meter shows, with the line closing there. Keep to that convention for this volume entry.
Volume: 5955.4 gal
